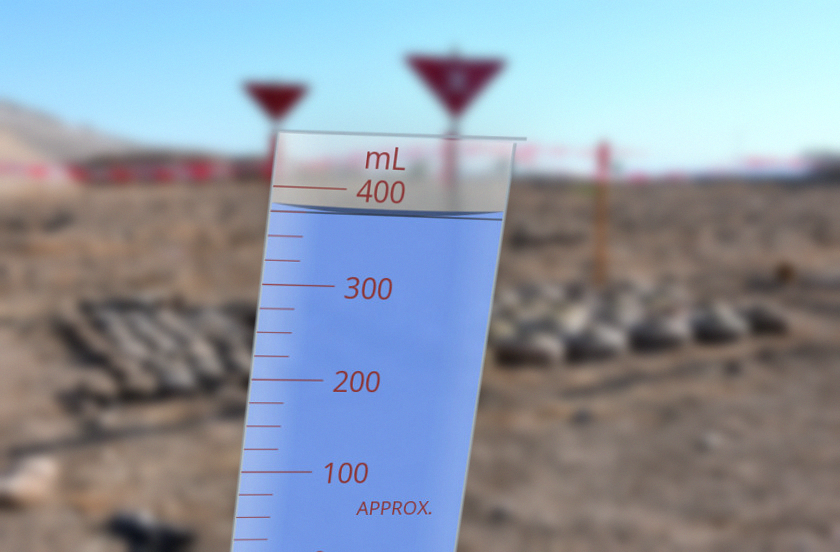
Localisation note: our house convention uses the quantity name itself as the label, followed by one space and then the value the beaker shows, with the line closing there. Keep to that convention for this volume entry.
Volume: 375 mL
